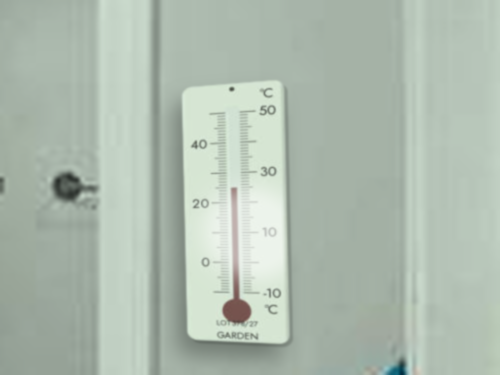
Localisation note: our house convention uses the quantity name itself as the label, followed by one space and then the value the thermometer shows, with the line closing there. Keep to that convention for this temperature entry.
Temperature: 25 °C
